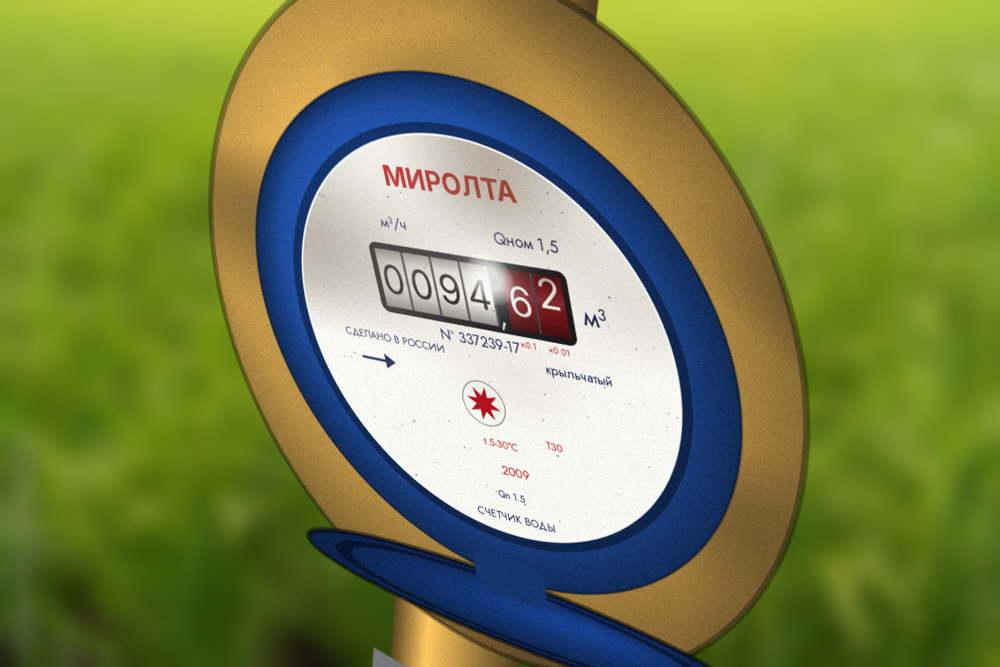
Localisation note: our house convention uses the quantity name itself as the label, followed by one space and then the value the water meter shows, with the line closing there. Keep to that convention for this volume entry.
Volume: 94.62 m³
